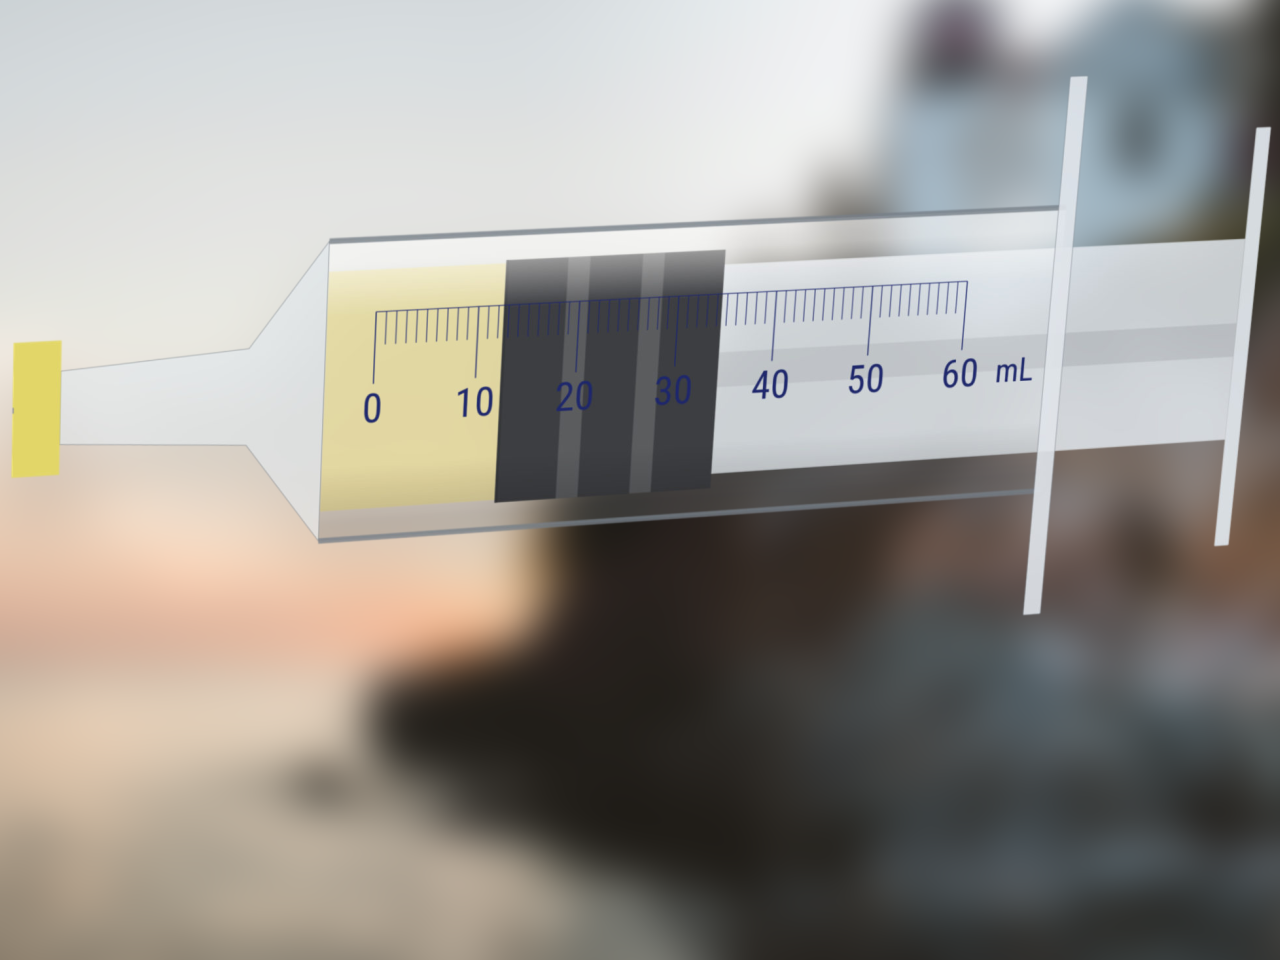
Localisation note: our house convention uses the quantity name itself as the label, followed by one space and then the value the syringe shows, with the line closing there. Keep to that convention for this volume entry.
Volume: 12.5 mL
